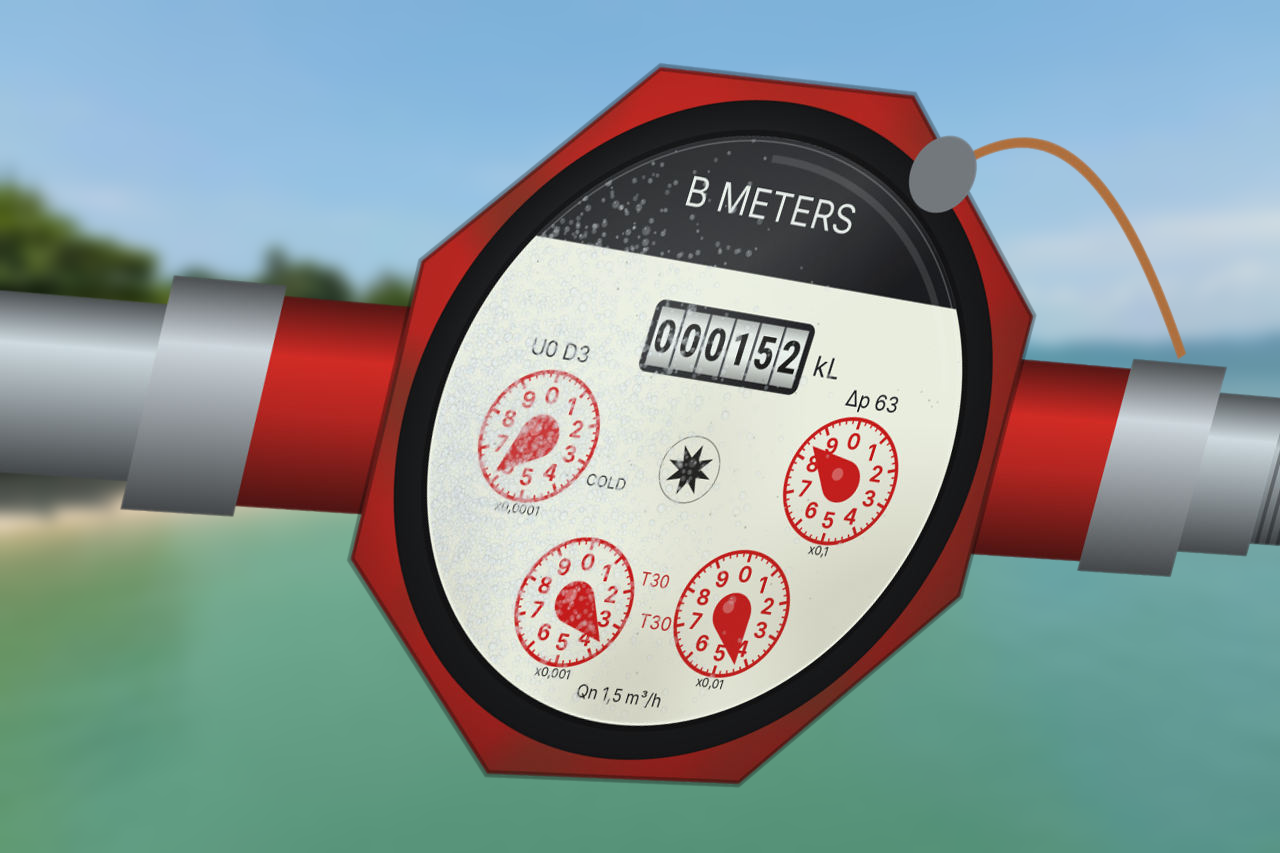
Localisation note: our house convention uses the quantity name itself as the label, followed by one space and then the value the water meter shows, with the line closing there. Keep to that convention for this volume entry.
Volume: 152.8436 kL
